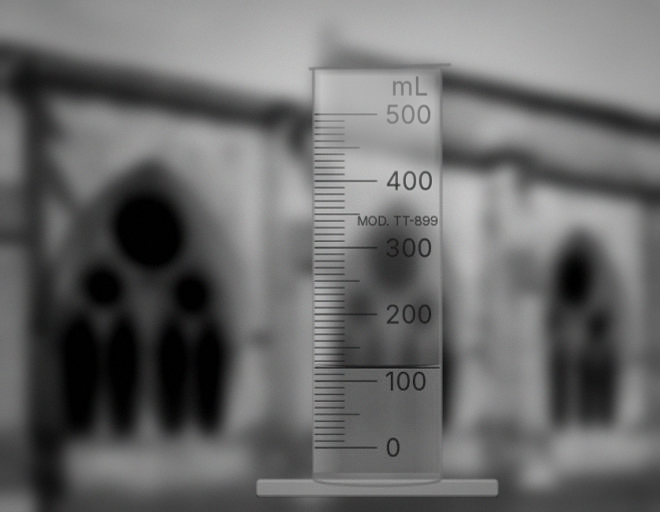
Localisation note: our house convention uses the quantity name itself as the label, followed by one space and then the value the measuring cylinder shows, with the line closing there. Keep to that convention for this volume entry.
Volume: 120 mL
